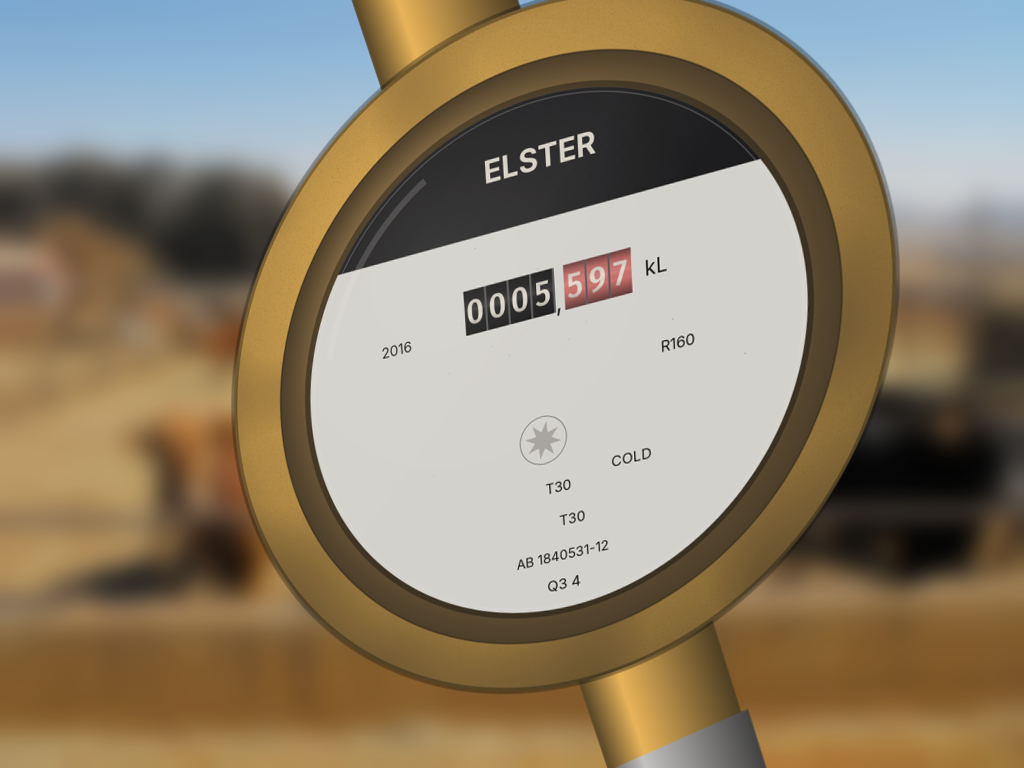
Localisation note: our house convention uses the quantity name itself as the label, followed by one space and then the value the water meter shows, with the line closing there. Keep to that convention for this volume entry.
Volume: 5.597 kL
